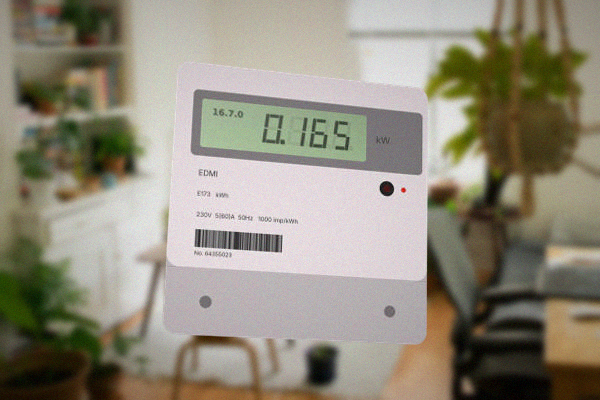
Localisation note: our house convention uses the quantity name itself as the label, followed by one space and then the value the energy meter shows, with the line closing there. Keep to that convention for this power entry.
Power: 0.165 kW
